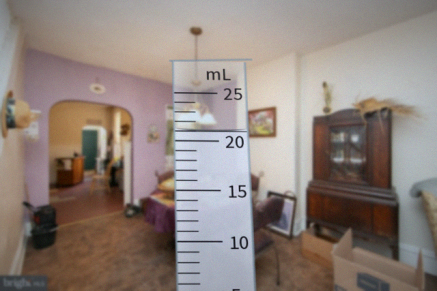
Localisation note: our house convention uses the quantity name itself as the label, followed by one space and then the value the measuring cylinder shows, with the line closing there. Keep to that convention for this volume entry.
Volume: 21 mL
